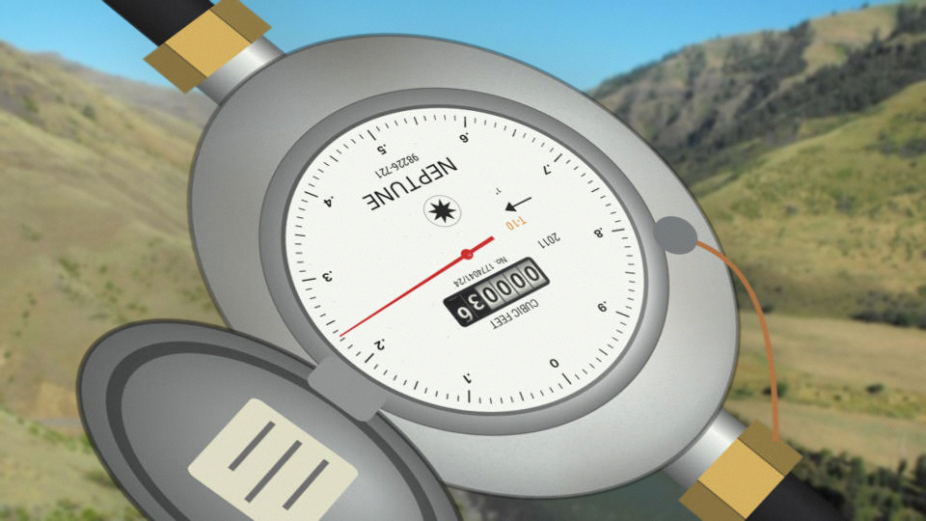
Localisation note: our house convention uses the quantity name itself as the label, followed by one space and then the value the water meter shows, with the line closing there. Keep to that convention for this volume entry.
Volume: 36.23 ft³
